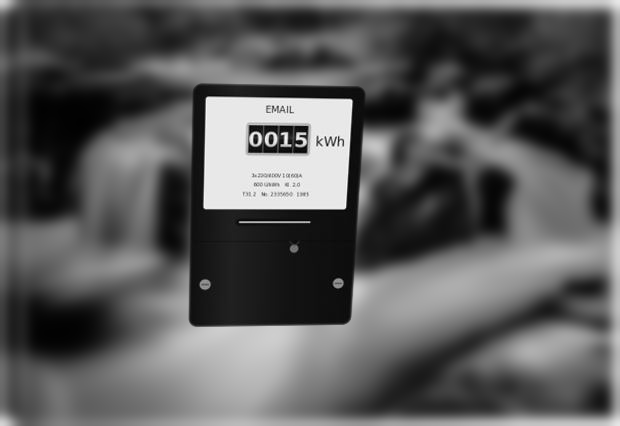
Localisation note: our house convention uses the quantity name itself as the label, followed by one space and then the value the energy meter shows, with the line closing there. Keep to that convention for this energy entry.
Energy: 15 kWh
